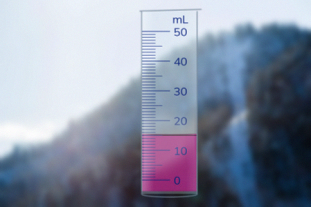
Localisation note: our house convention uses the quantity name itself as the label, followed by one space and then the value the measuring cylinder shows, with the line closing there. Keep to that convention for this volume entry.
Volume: 15 mL
